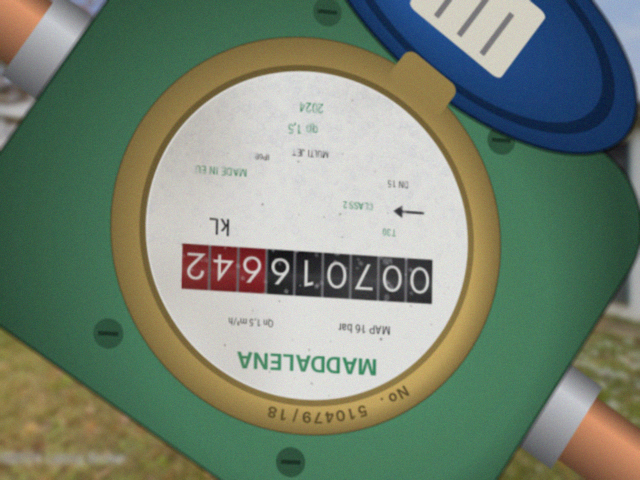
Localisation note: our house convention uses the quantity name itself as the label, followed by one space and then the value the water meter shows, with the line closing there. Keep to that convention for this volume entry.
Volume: 7016.642 kL
